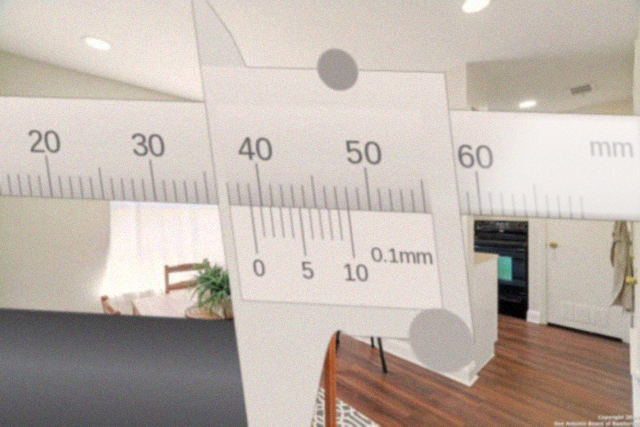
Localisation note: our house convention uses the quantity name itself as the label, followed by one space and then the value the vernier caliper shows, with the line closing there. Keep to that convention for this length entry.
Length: 39.0 mm
